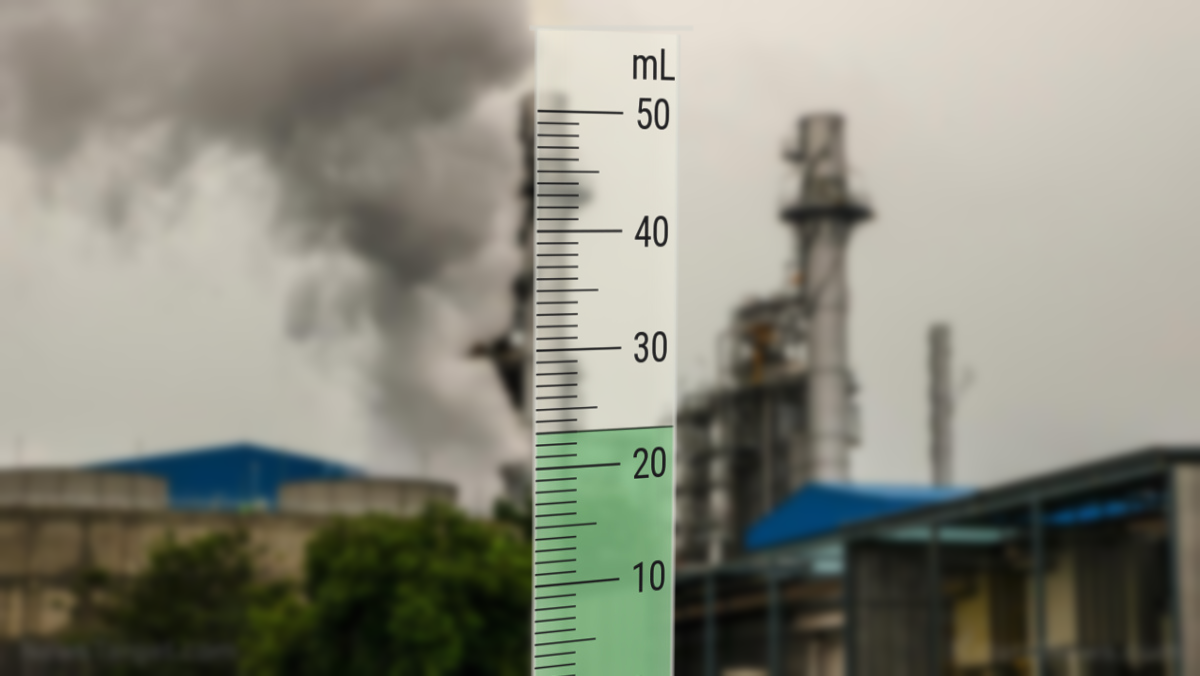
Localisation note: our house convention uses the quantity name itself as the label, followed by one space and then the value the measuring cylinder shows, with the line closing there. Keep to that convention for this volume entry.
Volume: 23 mL
